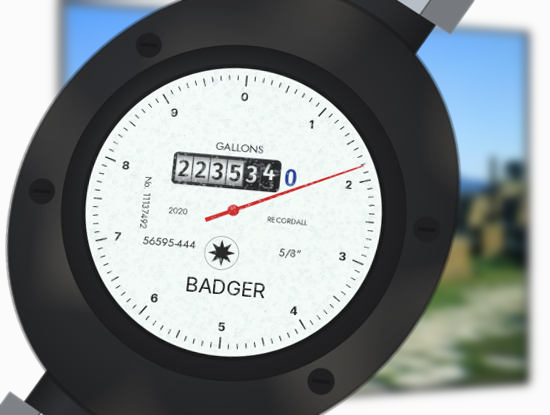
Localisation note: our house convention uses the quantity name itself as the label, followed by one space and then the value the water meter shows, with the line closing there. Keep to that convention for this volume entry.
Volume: 2235341.8 gal
